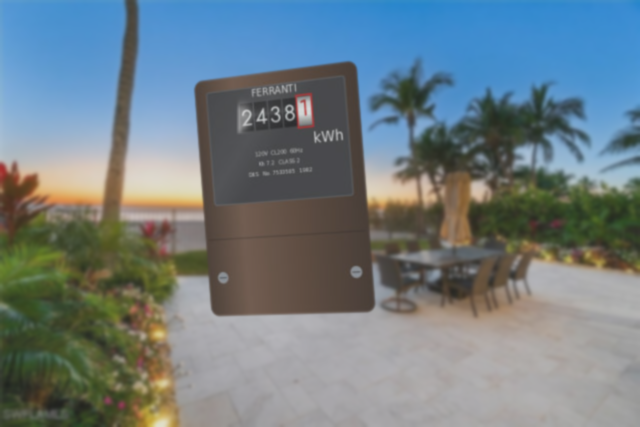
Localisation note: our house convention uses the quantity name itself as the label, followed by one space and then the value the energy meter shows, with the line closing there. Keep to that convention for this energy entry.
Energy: 2438.1 kWh
